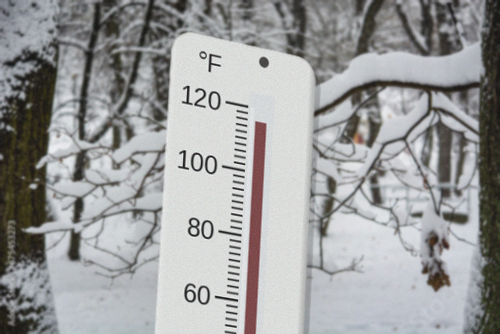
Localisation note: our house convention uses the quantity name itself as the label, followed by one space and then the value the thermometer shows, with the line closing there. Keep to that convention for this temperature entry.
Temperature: 116 °F
